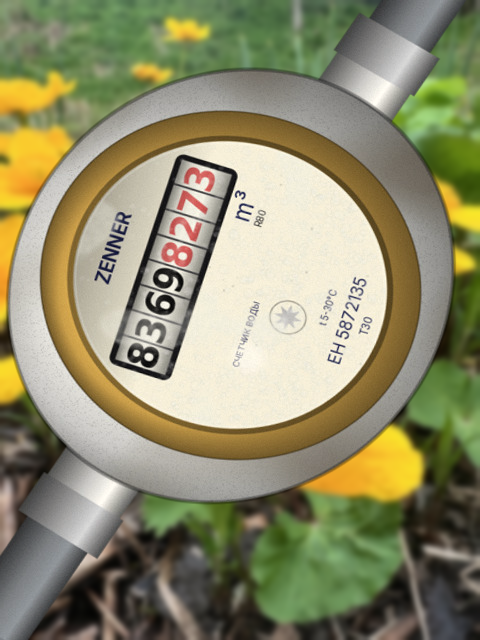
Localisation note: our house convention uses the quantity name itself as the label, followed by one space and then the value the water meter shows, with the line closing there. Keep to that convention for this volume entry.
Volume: 8369.8273 m³
